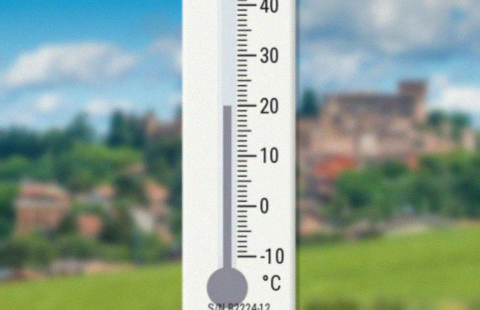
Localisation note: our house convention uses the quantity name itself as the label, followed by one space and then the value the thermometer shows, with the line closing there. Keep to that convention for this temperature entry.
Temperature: 20 °C
